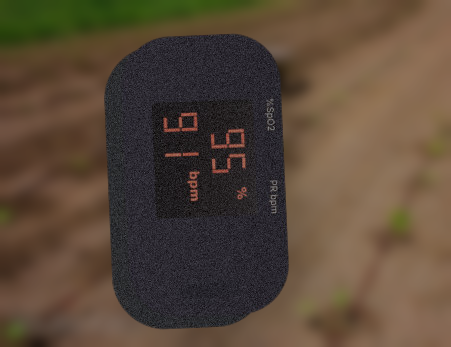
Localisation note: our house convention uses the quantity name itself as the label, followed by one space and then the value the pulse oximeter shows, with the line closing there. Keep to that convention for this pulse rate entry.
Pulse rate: 91 bpm
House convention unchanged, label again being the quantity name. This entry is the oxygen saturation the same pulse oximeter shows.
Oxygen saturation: 95 %
